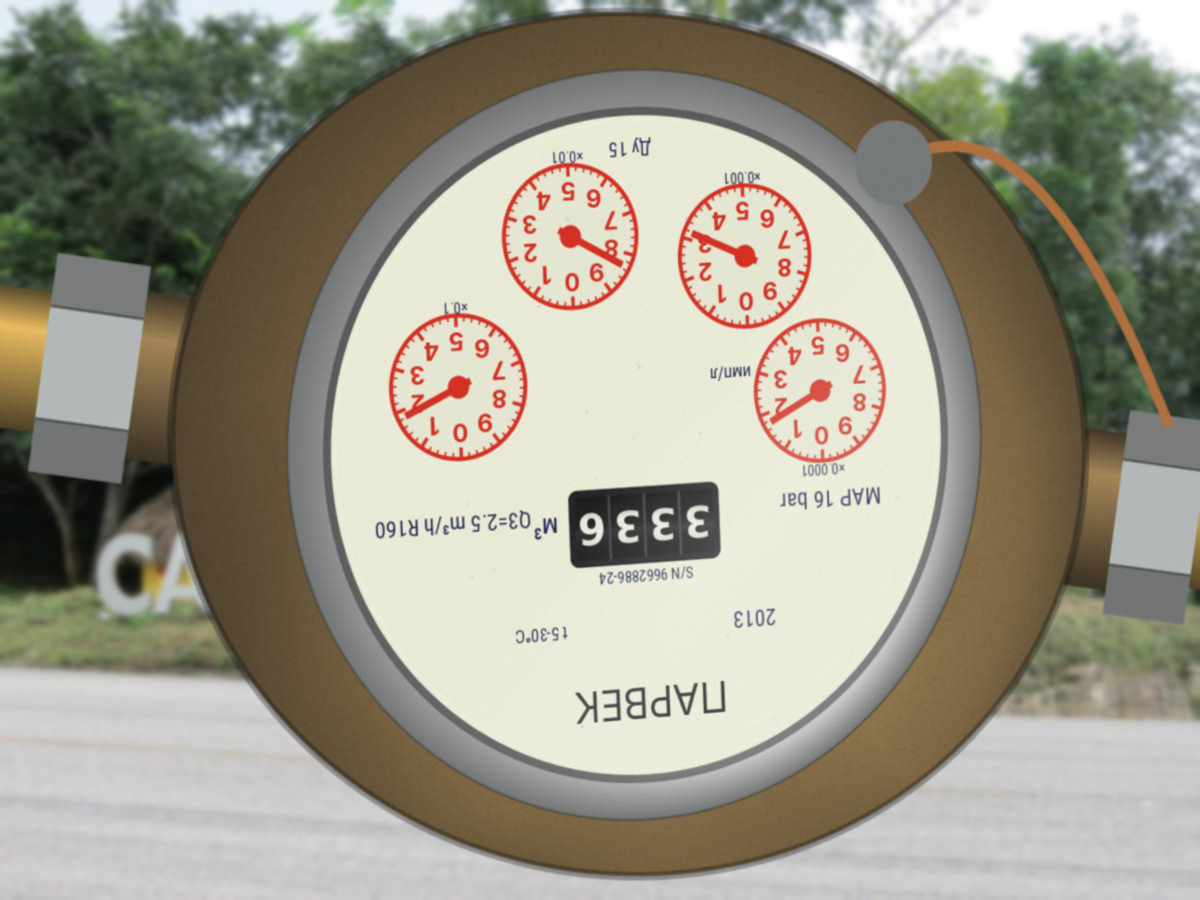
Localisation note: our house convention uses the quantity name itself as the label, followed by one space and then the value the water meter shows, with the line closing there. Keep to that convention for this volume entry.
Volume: 3336.1831 m³
